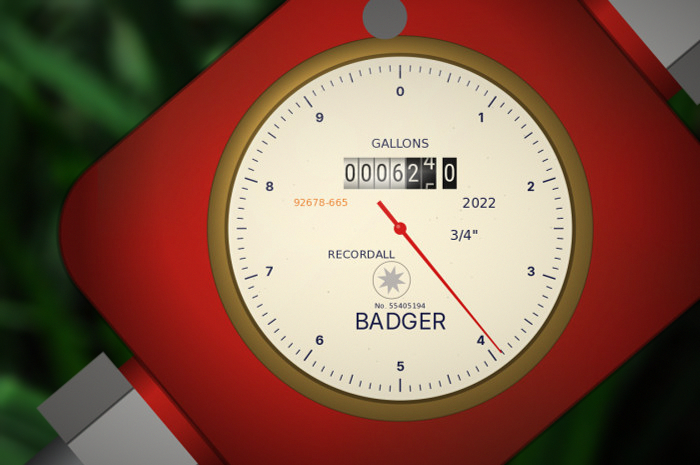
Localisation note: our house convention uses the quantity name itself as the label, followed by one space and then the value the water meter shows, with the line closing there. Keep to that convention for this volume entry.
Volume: 6243.9 gal
